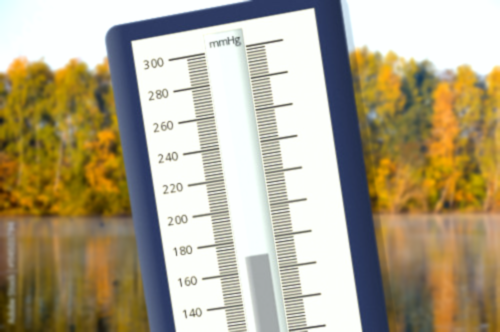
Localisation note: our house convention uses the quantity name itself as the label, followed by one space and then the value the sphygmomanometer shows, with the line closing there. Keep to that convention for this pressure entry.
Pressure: 170 mmHg
